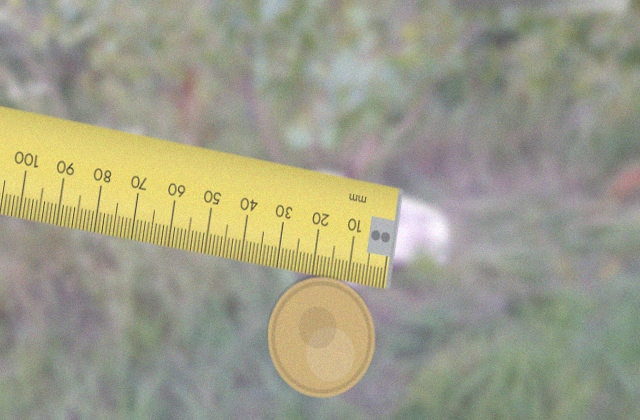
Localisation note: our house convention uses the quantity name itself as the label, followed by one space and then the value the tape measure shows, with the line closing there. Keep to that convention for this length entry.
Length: 30 mm
